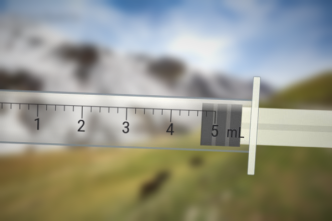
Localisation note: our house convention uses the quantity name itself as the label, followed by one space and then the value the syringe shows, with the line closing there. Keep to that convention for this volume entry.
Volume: 4.7 mL
